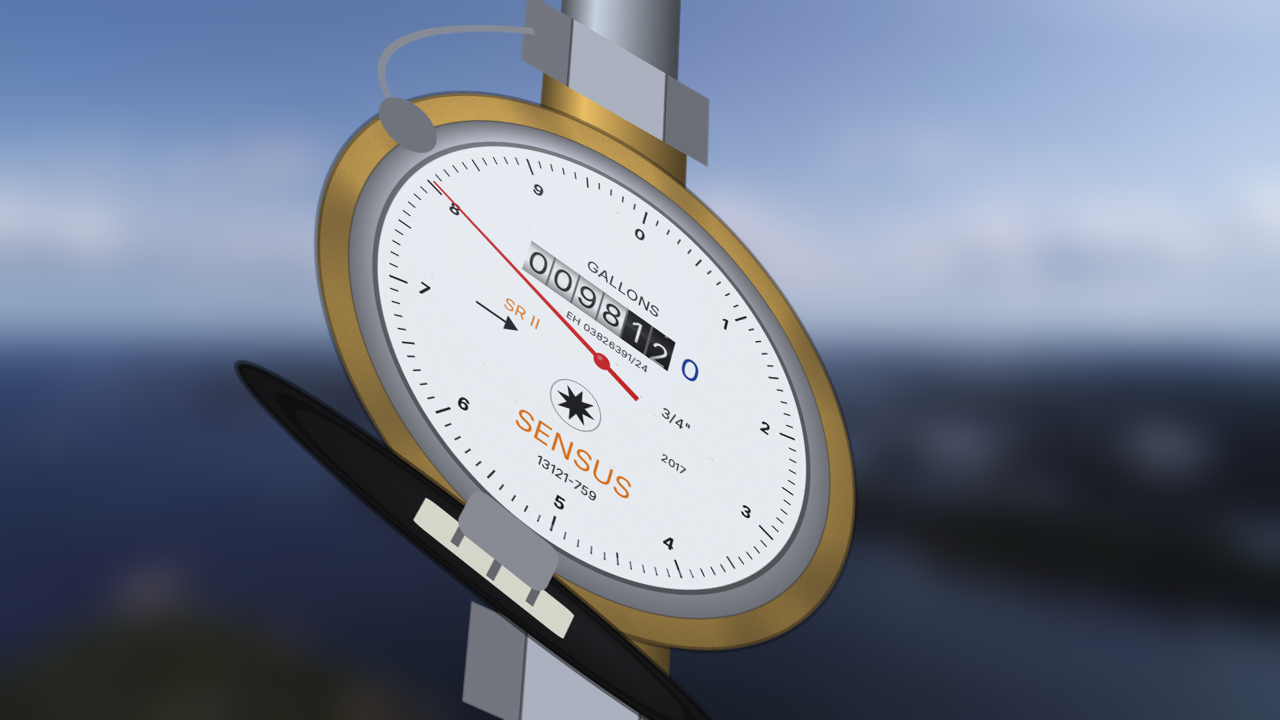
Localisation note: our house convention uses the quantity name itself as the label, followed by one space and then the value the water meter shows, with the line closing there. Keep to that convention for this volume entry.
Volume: 98118.0 gal
